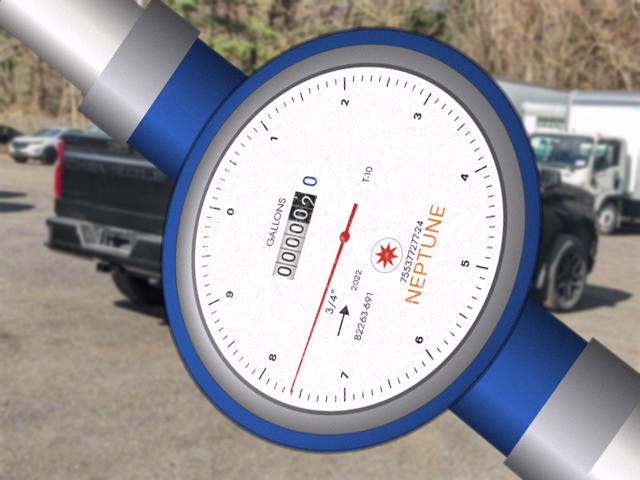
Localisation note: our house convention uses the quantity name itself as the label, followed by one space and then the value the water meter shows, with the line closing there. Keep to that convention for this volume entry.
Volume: 17.6 gal
